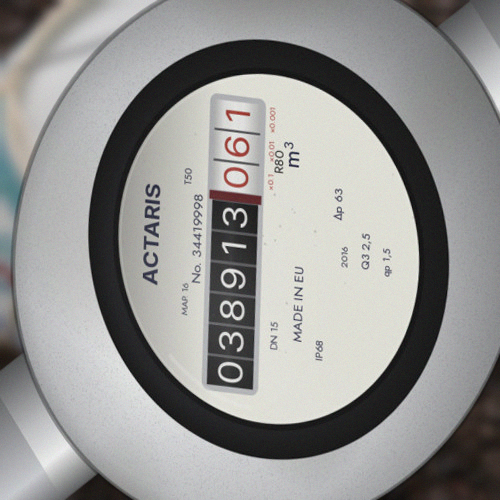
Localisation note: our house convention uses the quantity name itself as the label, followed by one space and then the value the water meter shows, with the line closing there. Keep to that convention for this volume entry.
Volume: 38913.061 m³
